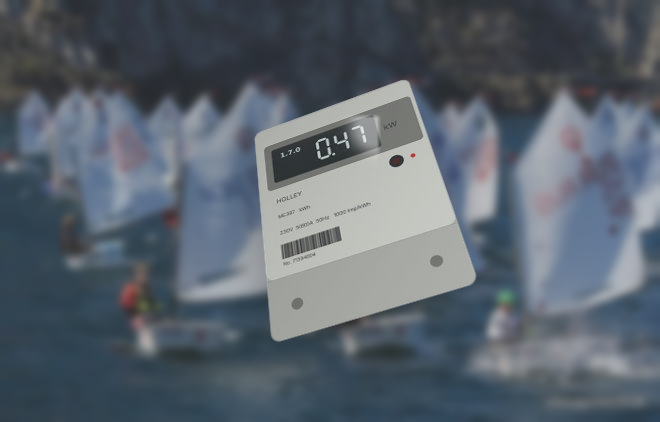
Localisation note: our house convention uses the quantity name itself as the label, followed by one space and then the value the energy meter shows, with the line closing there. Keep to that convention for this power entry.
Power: 0.47 kW
